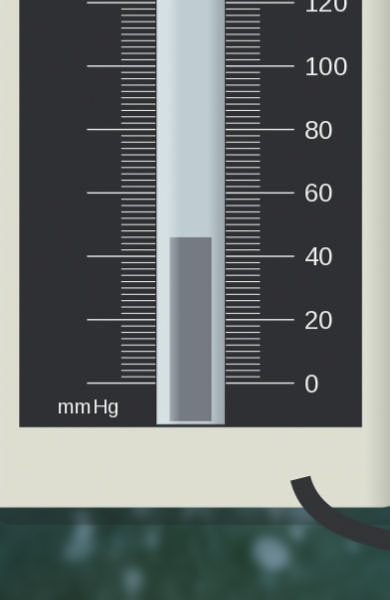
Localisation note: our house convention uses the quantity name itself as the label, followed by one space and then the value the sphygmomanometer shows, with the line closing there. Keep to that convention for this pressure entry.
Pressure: 46 mmHg
